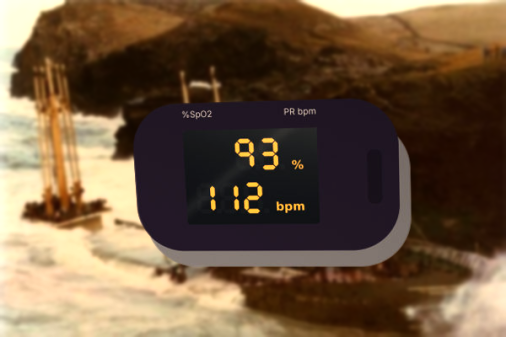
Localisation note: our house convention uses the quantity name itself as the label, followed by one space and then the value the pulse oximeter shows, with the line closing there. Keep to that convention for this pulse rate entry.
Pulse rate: 112 bpm
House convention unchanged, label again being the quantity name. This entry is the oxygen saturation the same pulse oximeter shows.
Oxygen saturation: 93 %
